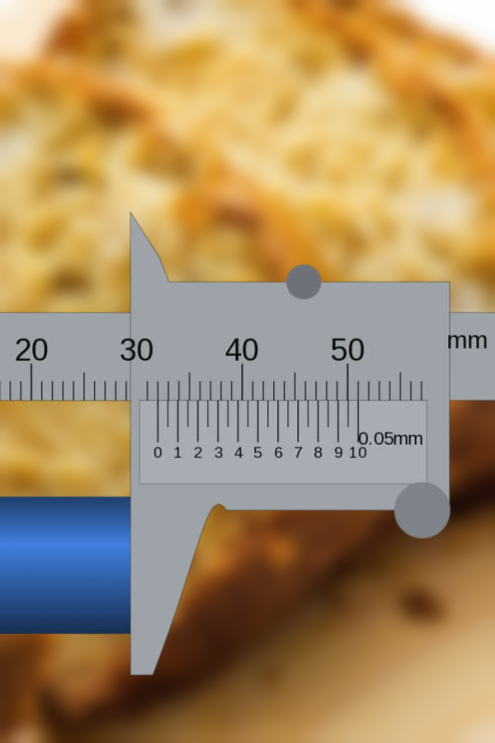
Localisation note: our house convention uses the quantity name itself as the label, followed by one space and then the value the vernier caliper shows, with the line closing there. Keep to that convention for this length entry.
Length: 32.0 mm
